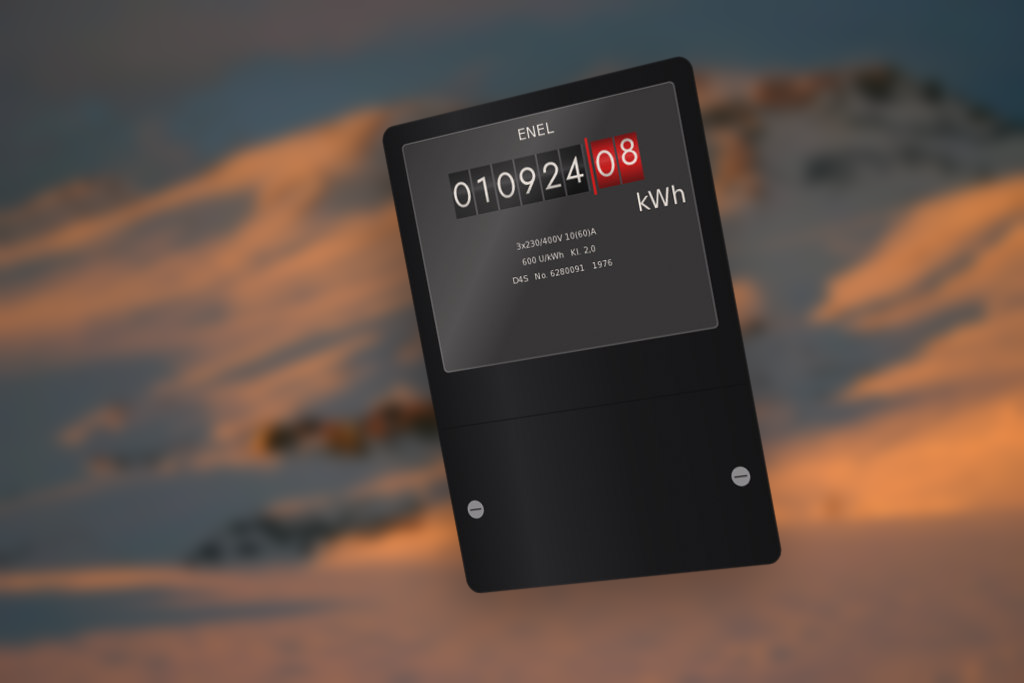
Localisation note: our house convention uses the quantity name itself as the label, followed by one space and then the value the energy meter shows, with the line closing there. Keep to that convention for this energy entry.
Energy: 10924.08 kWh
